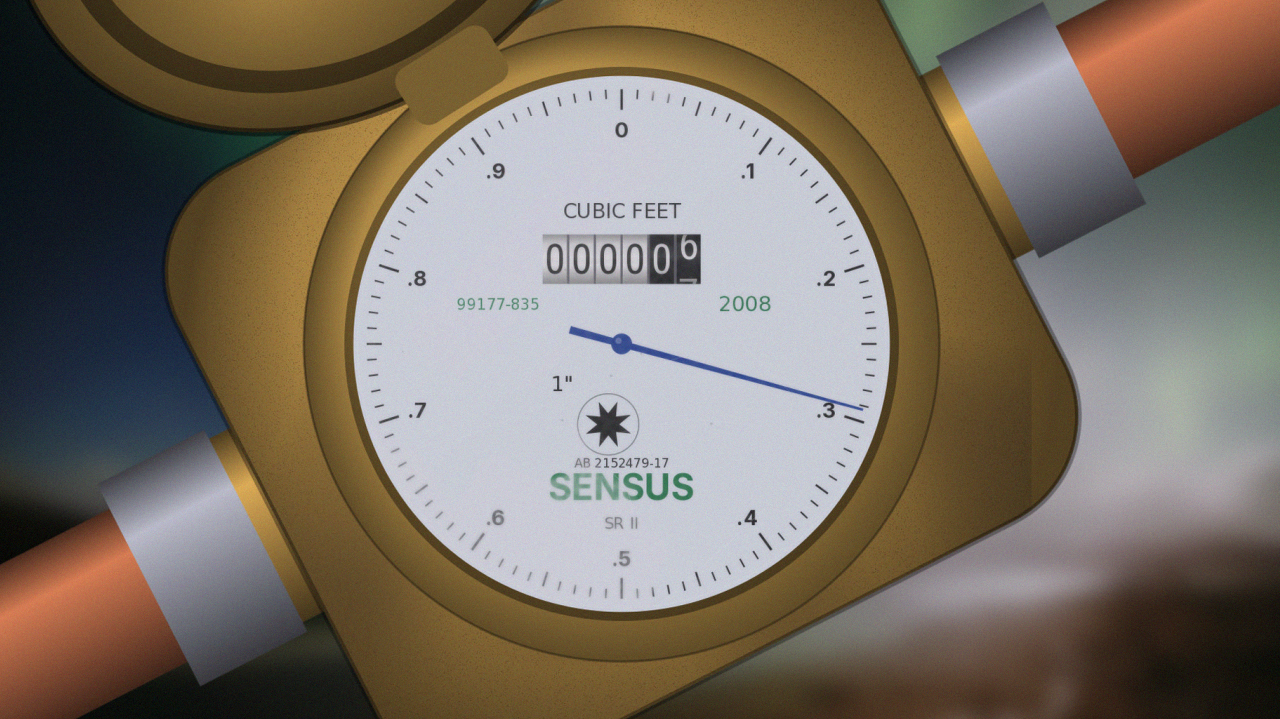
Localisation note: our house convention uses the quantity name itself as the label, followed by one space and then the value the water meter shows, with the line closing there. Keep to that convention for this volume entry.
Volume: 6.29 ft³
